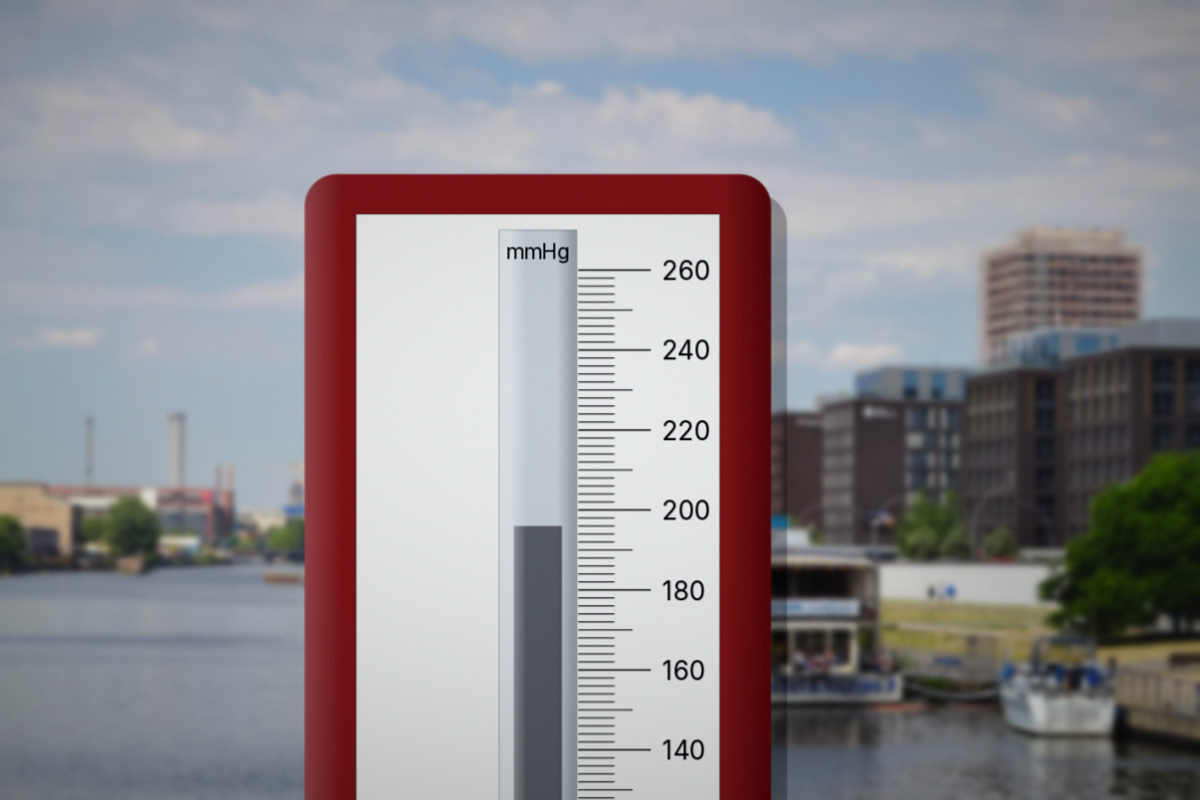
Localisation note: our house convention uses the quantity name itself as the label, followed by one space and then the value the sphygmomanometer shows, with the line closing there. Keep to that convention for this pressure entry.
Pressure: 196 mmHg
